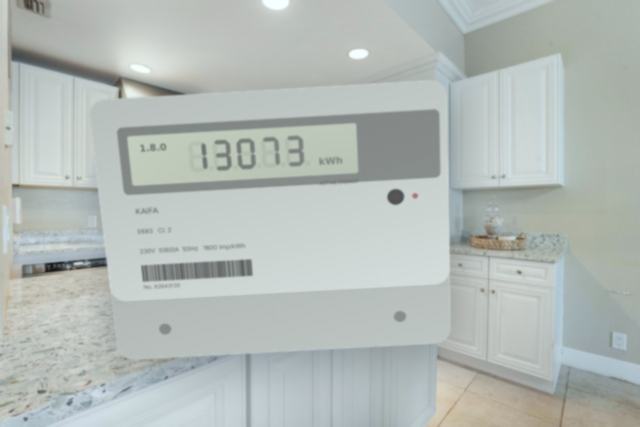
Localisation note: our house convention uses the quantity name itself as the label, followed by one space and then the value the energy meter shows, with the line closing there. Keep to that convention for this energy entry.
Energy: 13073 kWh
